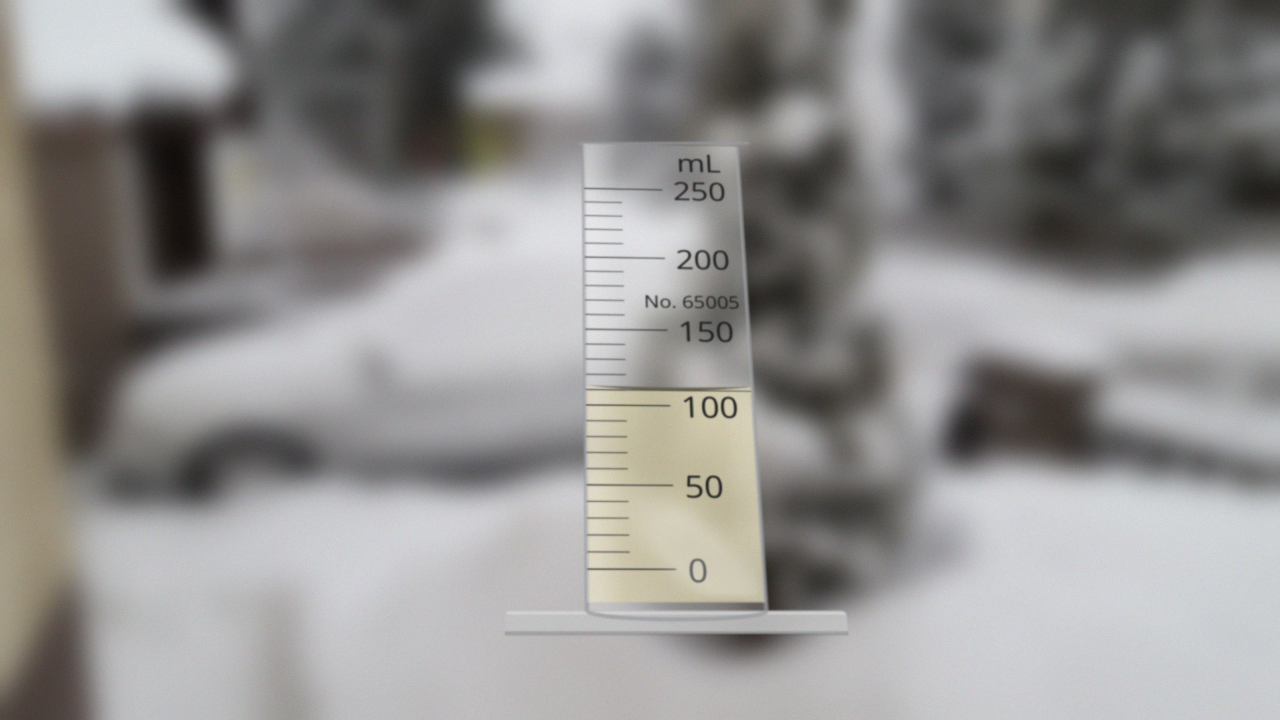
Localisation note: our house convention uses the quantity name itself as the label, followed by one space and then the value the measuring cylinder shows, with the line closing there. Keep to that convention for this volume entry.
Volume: 110 mL
